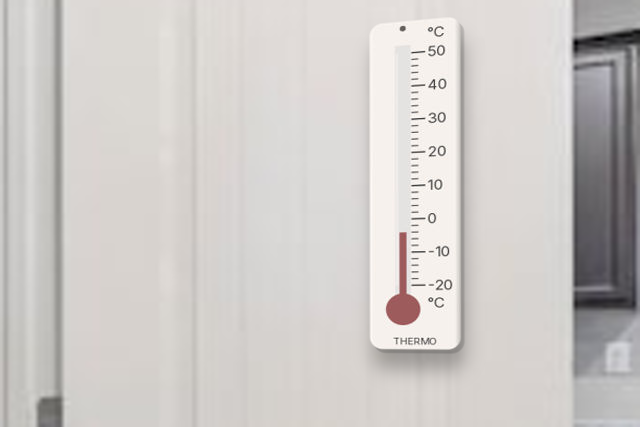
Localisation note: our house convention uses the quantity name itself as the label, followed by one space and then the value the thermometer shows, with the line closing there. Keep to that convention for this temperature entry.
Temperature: -4 °C
